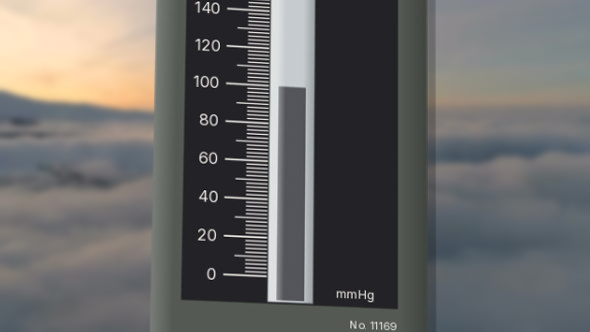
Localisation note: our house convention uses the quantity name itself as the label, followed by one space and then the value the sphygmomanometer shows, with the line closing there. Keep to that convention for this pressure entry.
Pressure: 100 mmHg
